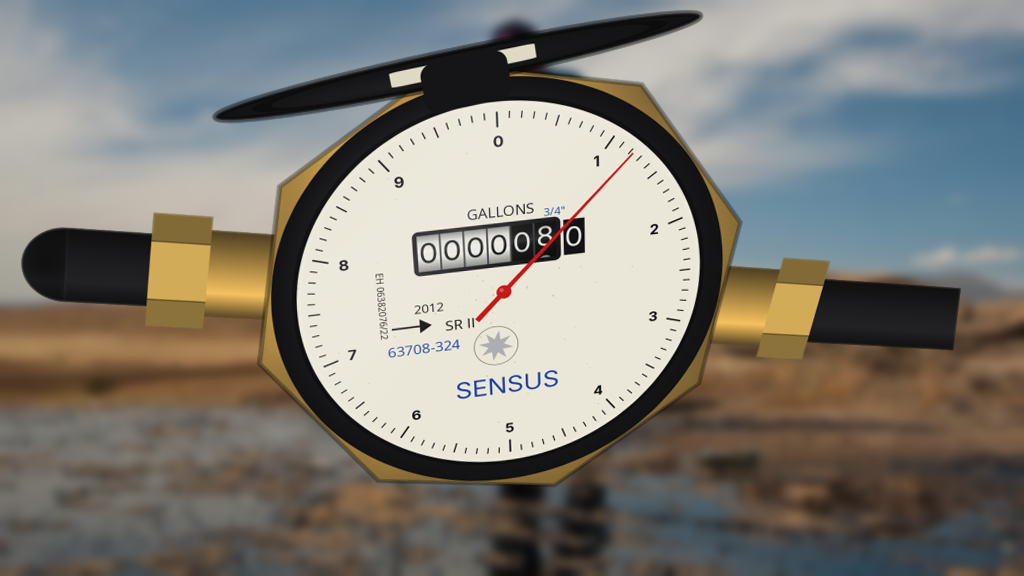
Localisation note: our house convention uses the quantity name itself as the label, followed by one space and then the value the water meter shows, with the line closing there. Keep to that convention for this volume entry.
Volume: 81.2 gal
